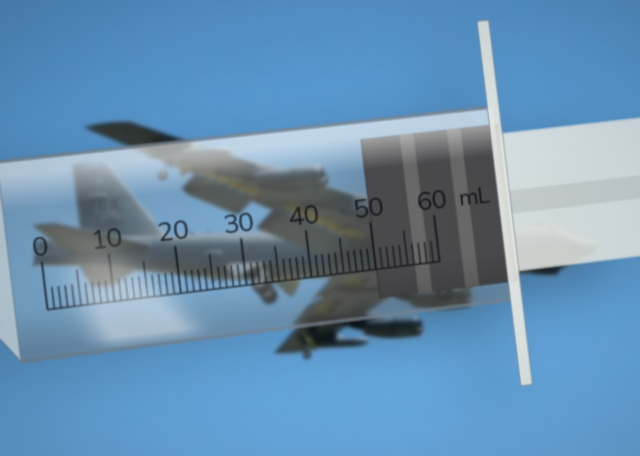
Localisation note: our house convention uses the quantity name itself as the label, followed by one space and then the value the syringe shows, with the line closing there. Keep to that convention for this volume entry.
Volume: 50 mL
